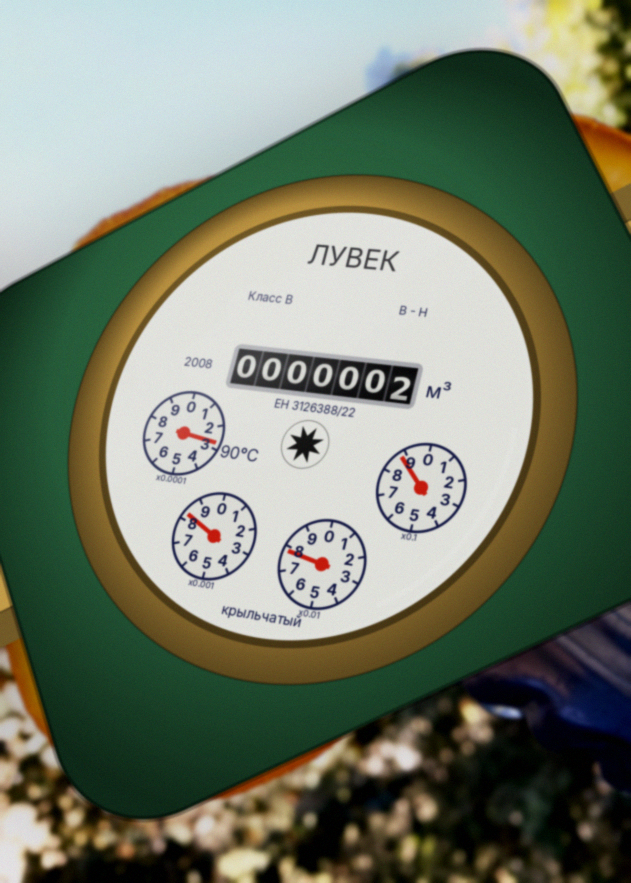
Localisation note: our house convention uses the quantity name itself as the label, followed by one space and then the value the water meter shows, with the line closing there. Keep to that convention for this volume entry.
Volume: 1.8782 m³
